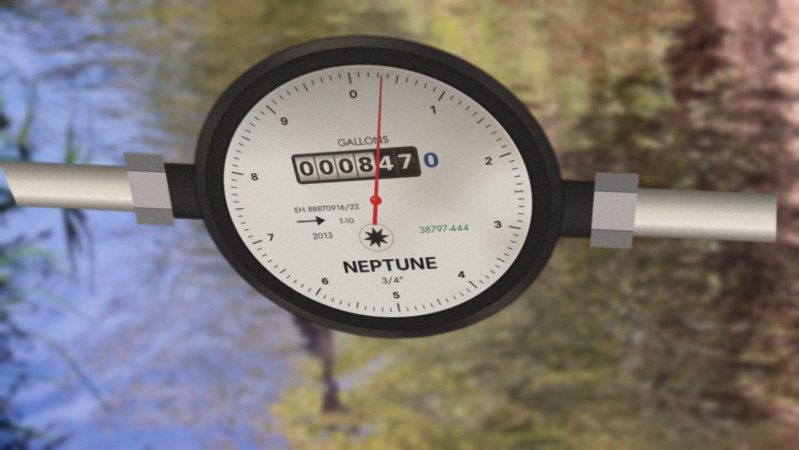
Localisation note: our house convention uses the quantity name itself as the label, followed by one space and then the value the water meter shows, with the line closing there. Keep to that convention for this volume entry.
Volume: 8470.3 gal
